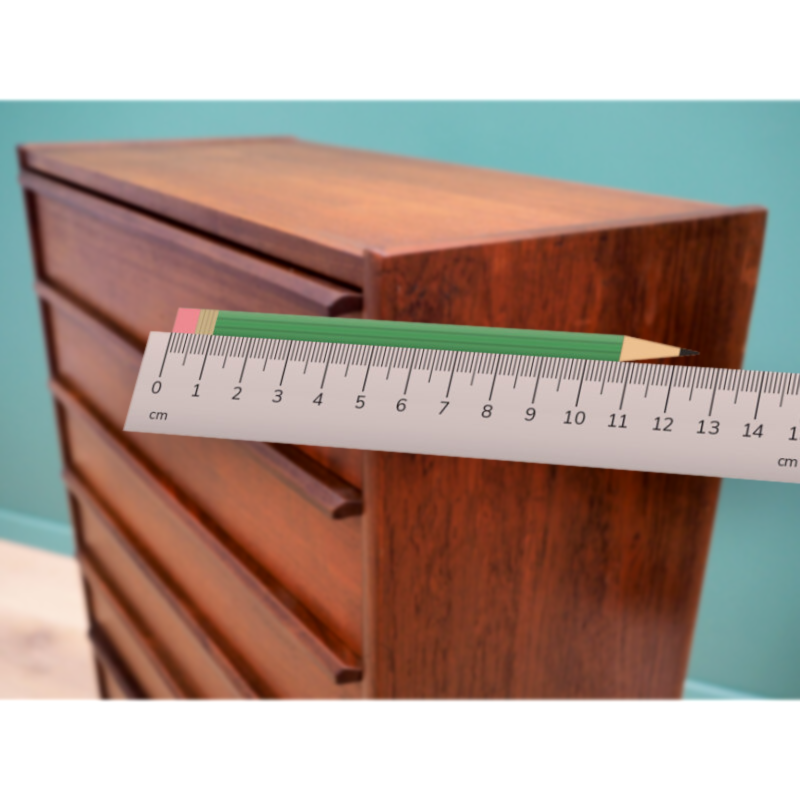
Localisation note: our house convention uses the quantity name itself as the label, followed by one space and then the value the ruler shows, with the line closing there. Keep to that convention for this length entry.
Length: 12.5 cm
